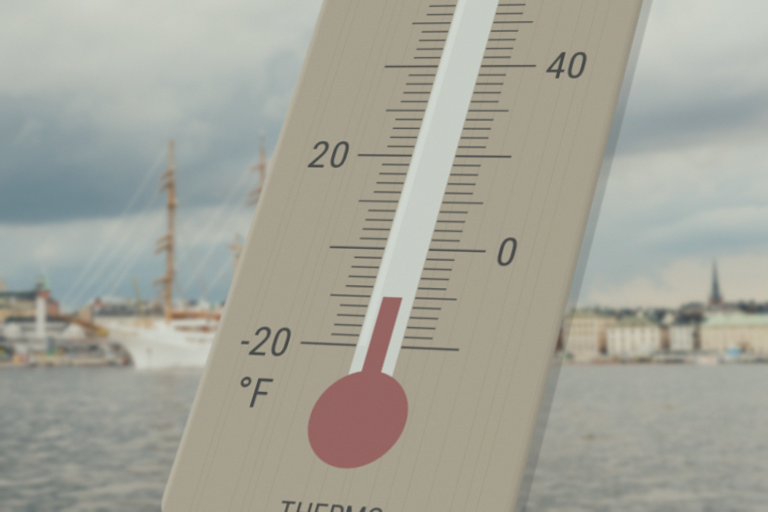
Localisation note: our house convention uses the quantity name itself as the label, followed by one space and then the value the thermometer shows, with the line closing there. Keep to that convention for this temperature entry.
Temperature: -10 °F
